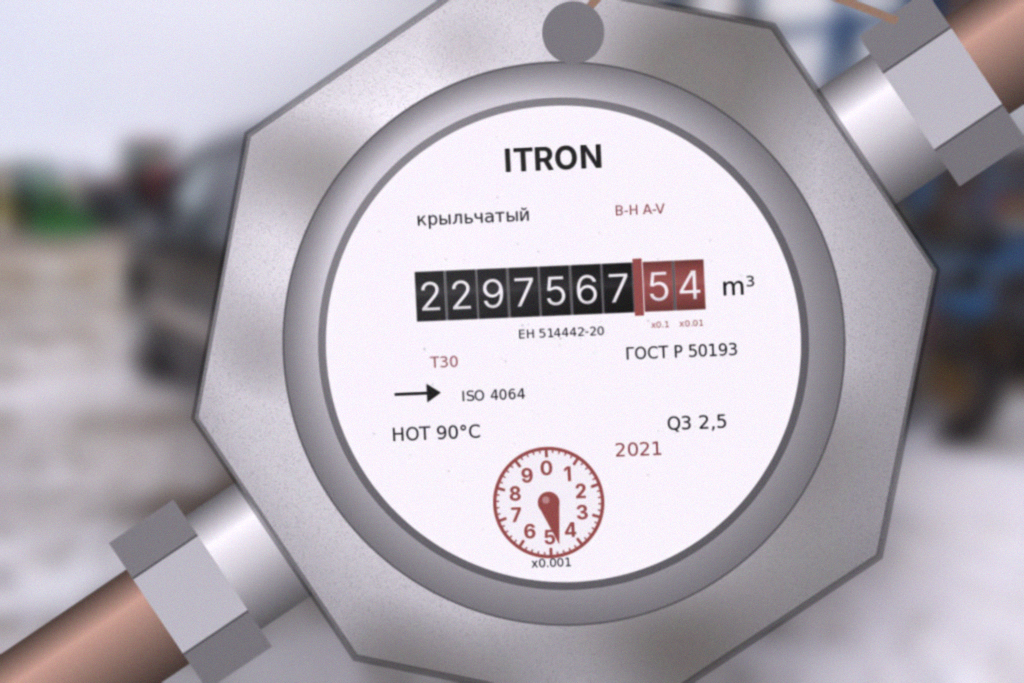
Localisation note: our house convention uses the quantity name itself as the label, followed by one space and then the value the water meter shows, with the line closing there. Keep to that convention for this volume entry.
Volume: 2297567.544 m³
